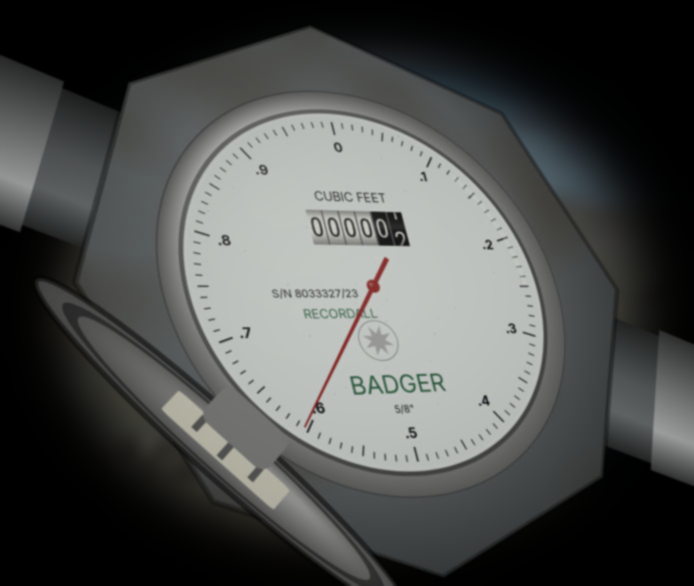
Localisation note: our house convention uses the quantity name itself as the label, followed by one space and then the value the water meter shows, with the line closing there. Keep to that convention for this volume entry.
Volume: 1.60 ft³
